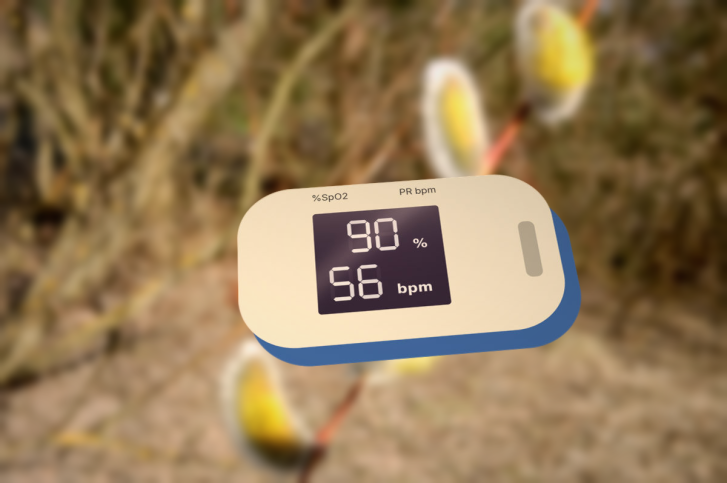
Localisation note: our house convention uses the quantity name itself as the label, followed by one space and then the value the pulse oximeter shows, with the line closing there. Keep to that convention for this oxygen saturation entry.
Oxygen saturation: 90 %
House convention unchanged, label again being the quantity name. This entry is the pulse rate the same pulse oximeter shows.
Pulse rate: 56 bpm
